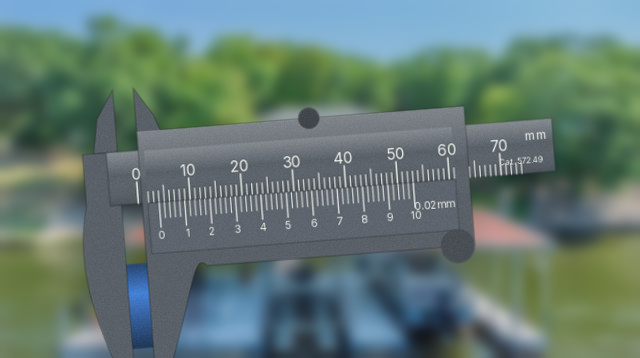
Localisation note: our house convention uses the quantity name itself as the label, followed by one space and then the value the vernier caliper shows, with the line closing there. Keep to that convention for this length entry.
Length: 4.0 mm
